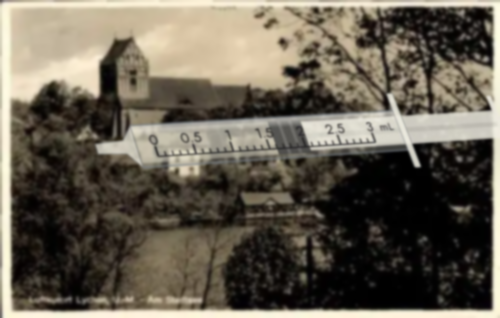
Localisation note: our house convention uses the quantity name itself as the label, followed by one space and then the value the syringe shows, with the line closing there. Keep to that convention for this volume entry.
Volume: 1.6 mL
